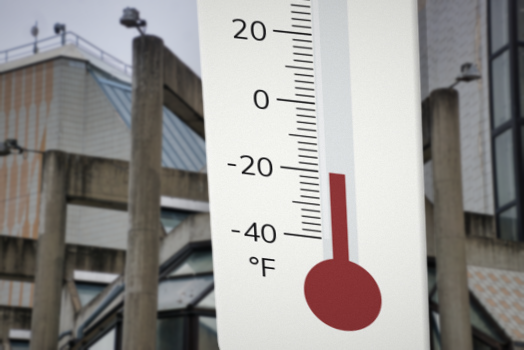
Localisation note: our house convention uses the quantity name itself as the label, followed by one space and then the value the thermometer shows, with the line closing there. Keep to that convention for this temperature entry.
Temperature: -20 °F
